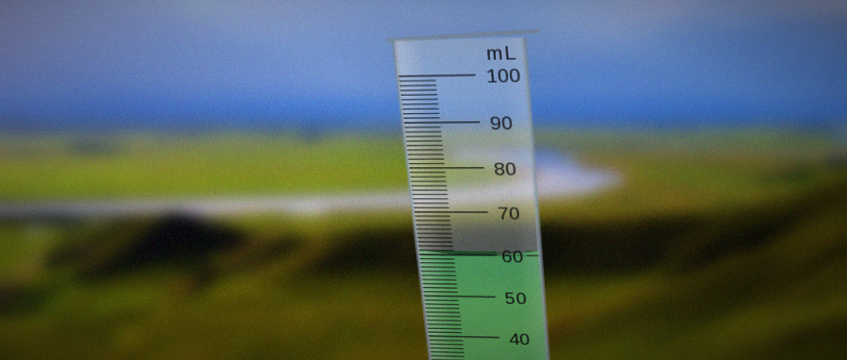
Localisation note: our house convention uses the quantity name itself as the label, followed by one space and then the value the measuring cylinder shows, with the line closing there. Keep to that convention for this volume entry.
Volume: 60 mL
